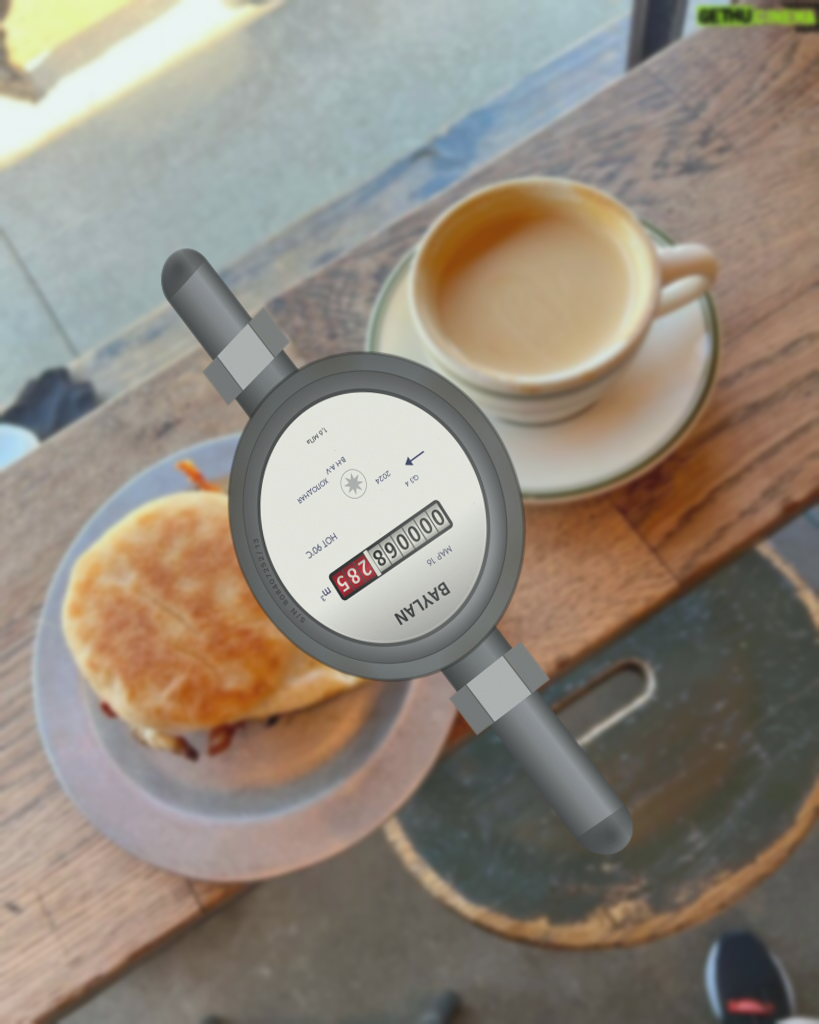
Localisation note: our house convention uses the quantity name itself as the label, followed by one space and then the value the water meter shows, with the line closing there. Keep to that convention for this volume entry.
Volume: 68.285 m³
